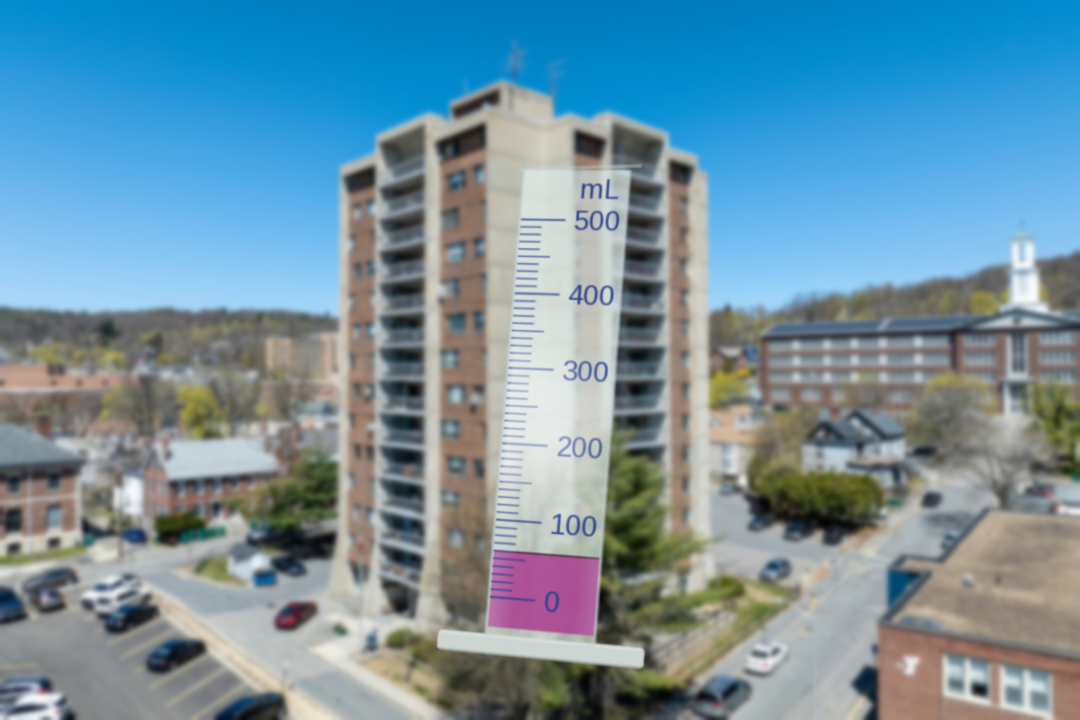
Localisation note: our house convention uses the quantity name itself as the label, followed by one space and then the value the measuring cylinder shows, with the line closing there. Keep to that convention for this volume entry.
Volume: 60 mL
